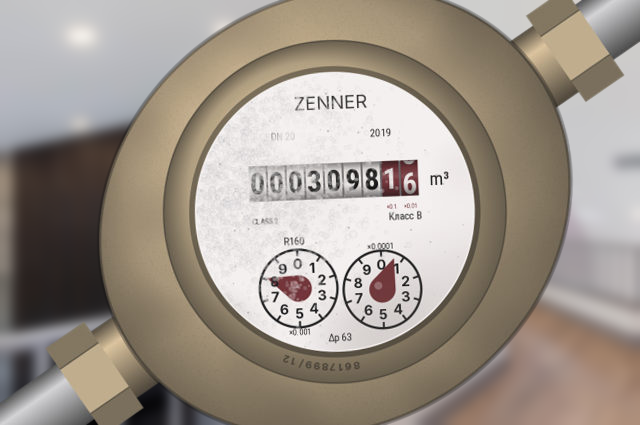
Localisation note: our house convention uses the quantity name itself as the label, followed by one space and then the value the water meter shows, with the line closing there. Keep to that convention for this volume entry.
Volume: 3098.1580 m³
